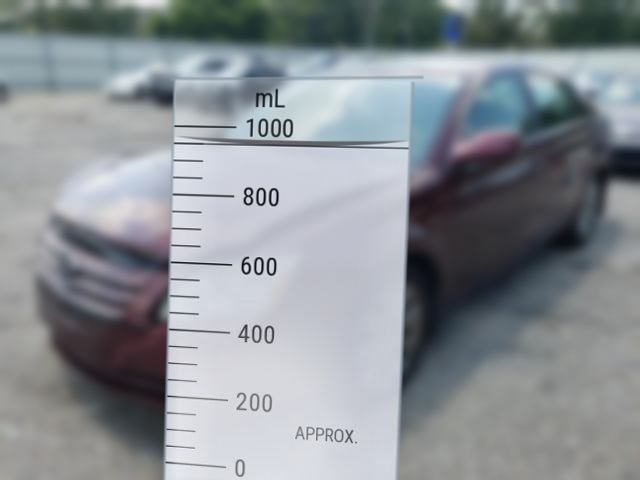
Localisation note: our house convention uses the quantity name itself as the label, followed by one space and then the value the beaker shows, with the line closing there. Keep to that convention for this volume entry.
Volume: 950 mL
